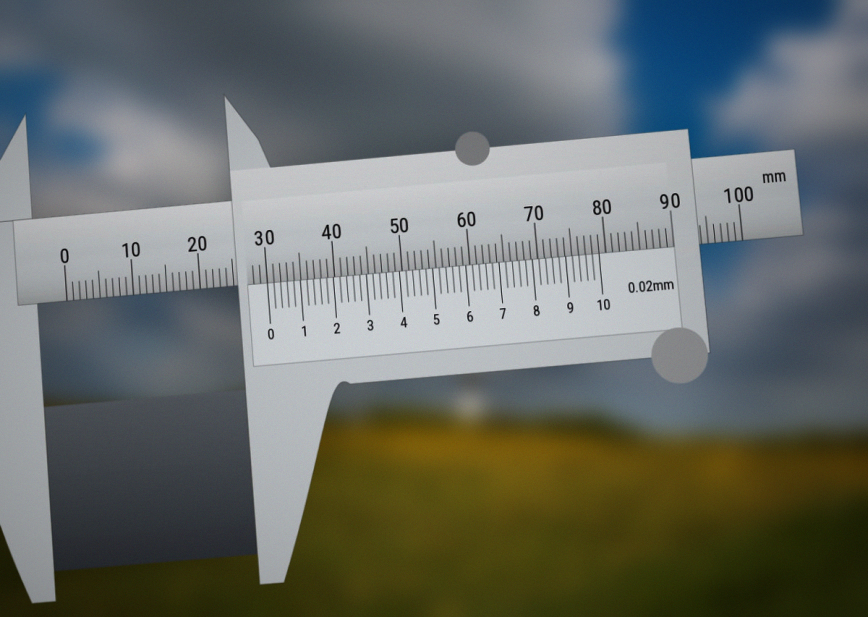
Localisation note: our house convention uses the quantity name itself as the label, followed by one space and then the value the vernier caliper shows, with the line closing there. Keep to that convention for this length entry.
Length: 30.0 mm
